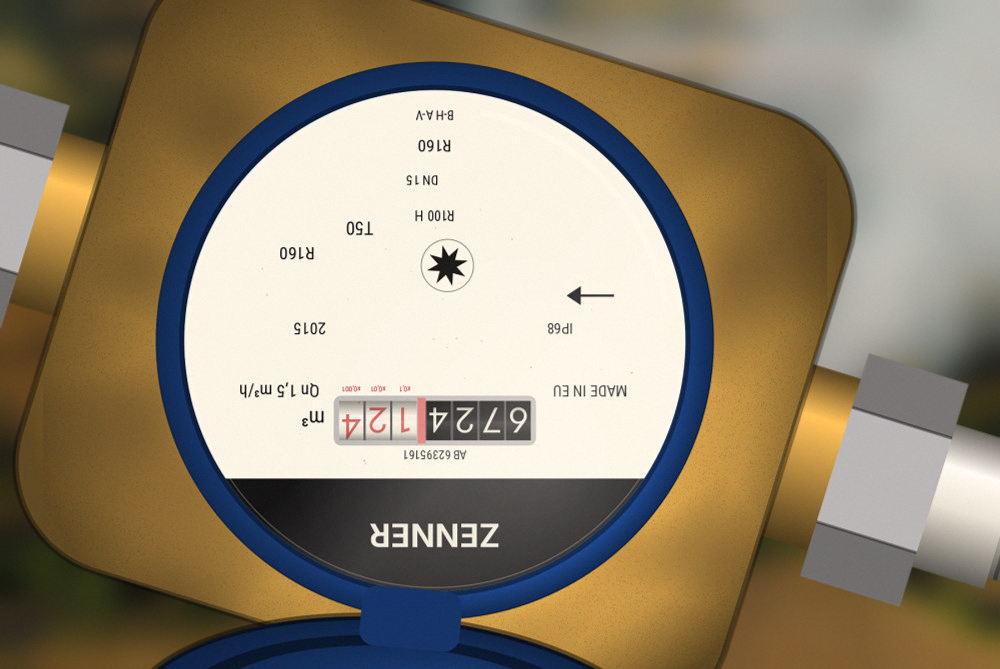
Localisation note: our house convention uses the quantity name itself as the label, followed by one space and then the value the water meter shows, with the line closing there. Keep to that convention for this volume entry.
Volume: 6724.124 m³
